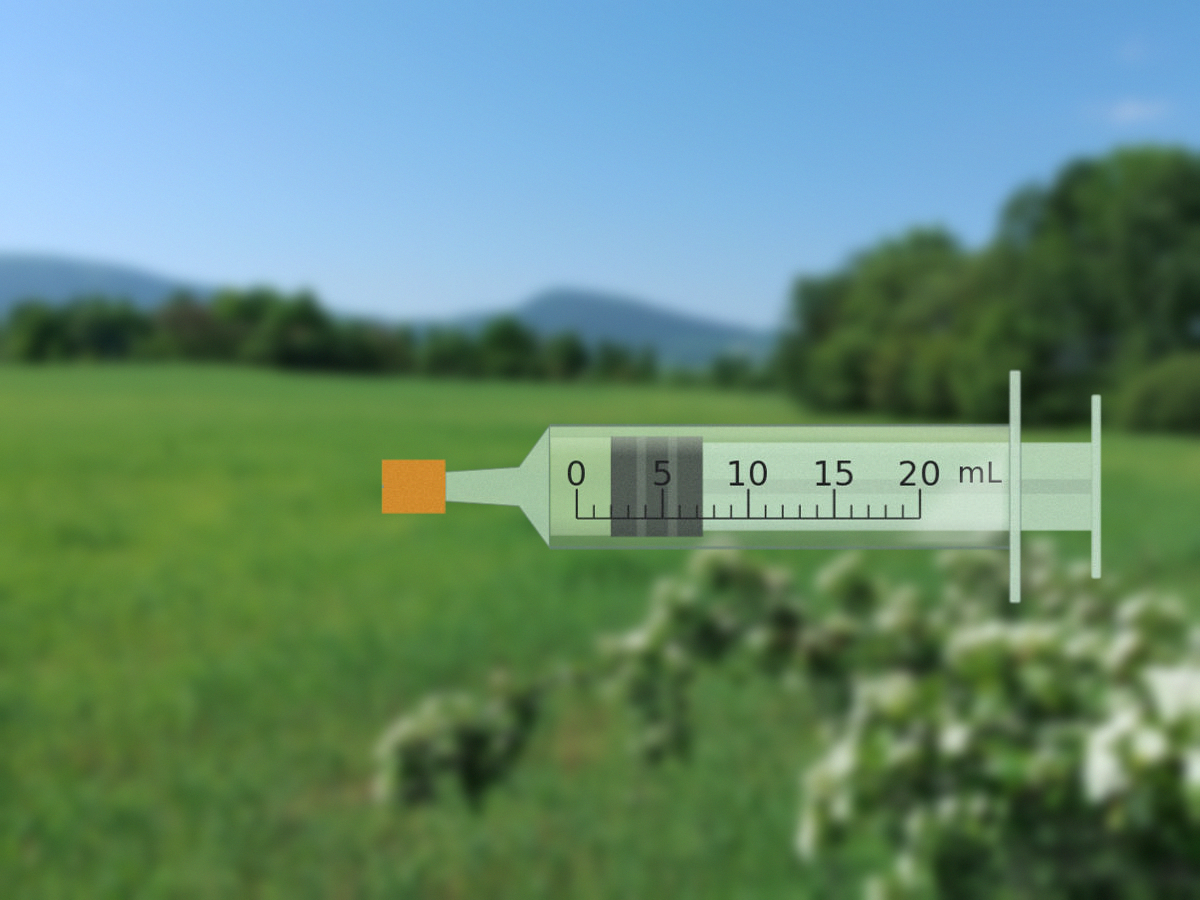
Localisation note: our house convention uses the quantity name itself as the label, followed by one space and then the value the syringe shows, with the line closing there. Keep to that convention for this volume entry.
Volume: 2 mL
